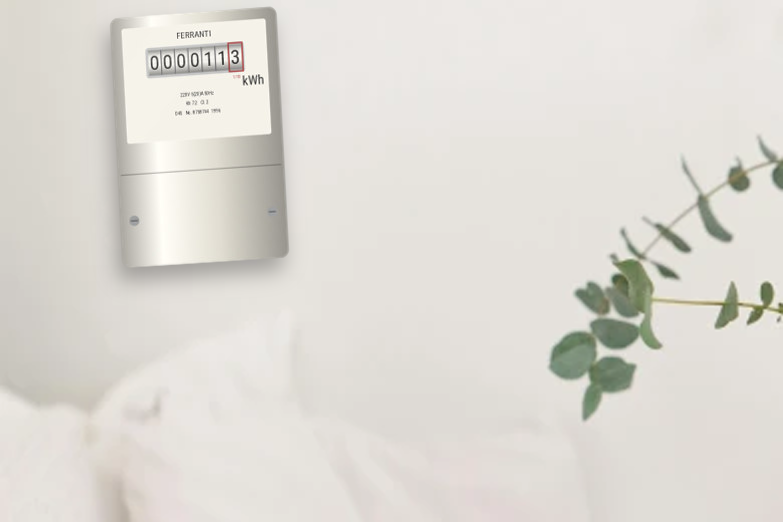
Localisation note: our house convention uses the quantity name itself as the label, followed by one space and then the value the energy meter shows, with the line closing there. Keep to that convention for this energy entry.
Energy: 11.3 kWh
